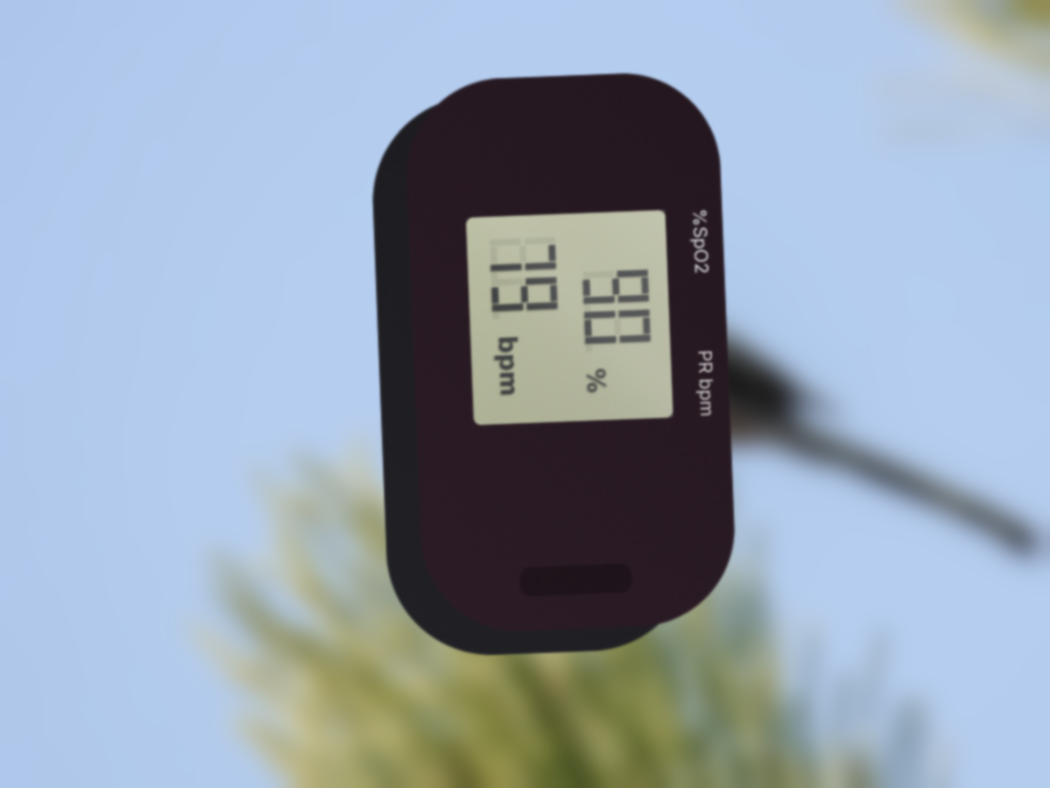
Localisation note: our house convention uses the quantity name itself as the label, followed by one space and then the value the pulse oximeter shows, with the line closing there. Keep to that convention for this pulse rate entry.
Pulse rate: 79 bpm
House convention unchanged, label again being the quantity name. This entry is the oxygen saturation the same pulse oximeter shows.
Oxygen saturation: 90 %
